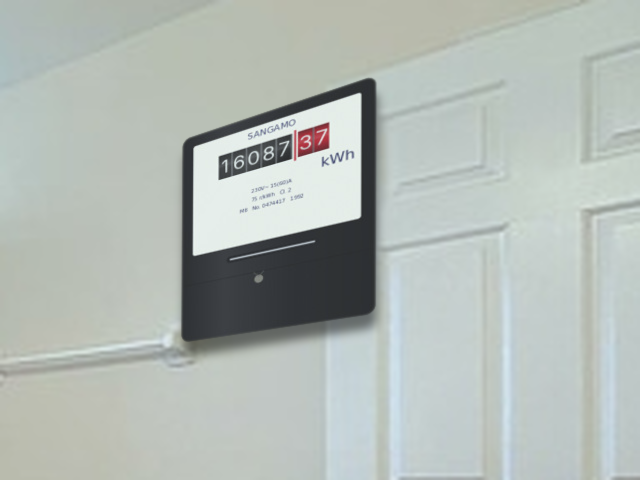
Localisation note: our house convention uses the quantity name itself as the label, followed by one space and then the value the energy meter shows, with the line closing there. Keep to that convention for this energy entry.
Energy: 16087.37 kWh
